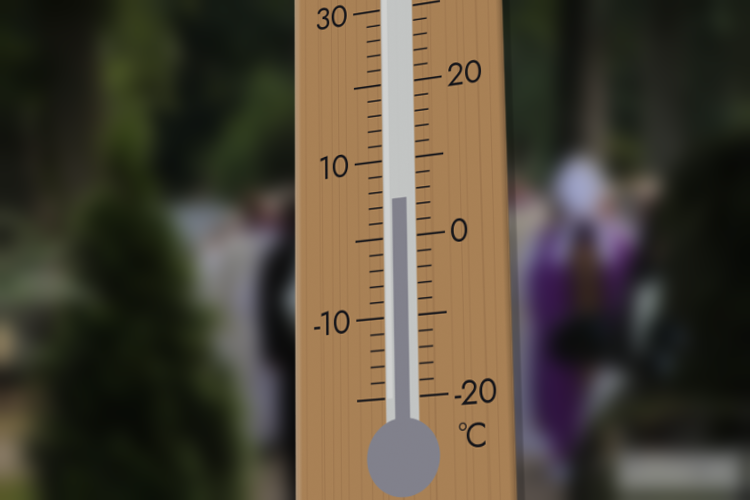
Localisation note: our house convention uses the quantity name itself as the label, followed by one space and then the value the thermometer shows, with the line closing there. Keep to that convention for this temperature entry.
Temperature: 5 °C
